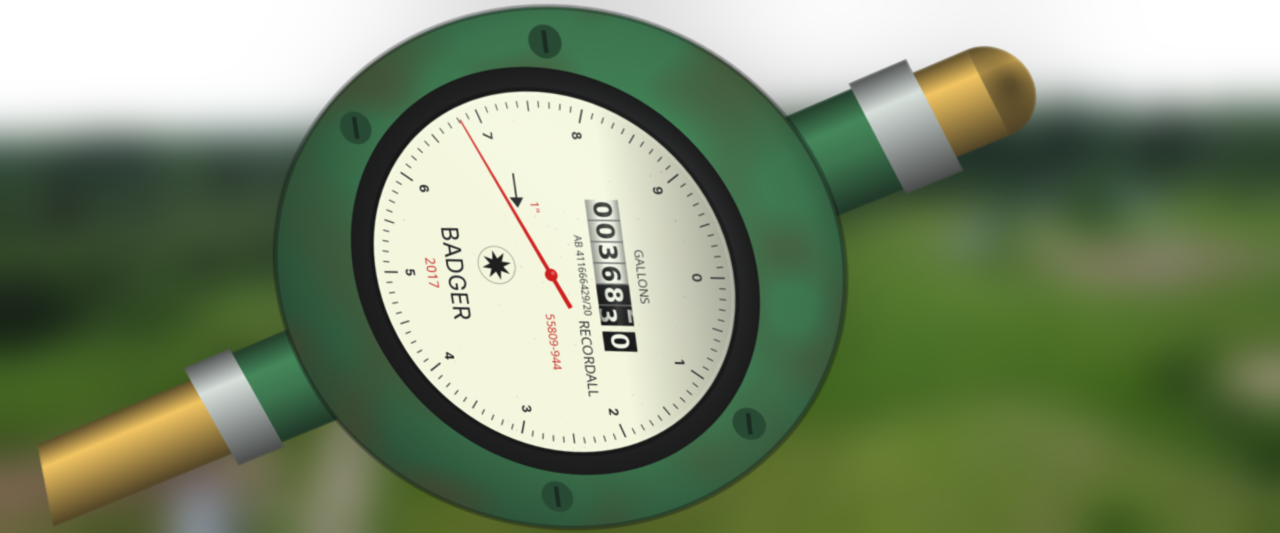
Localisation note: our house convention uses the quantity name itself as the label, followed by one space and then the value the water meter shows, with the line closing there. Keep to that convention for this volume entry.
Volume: 36826.8 gal
